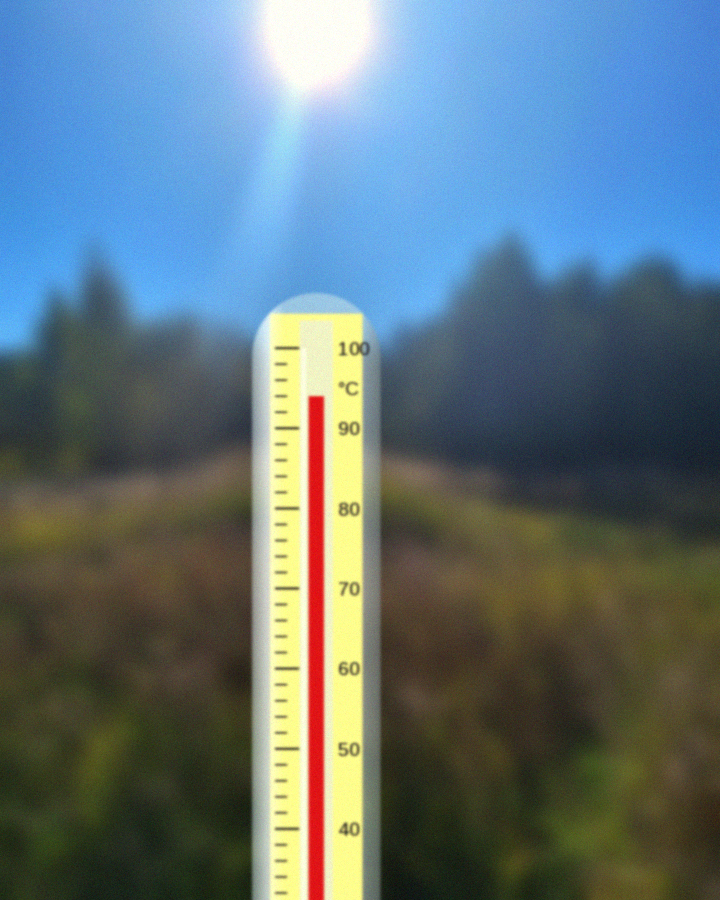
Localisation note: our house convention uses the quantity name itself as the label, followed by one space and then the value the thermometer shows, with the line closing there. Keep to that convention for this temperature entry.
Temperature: 94 °C
